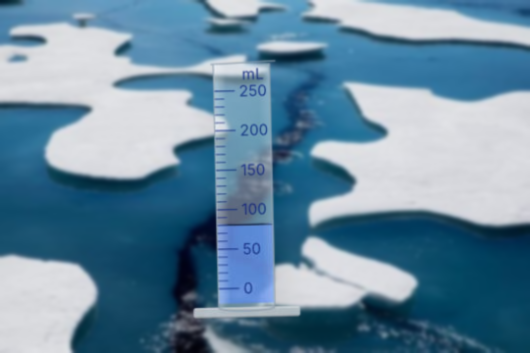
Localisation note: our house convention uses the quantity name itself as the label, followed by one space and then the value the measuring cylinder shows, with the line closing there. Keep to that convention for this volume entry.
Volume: 80 mL
